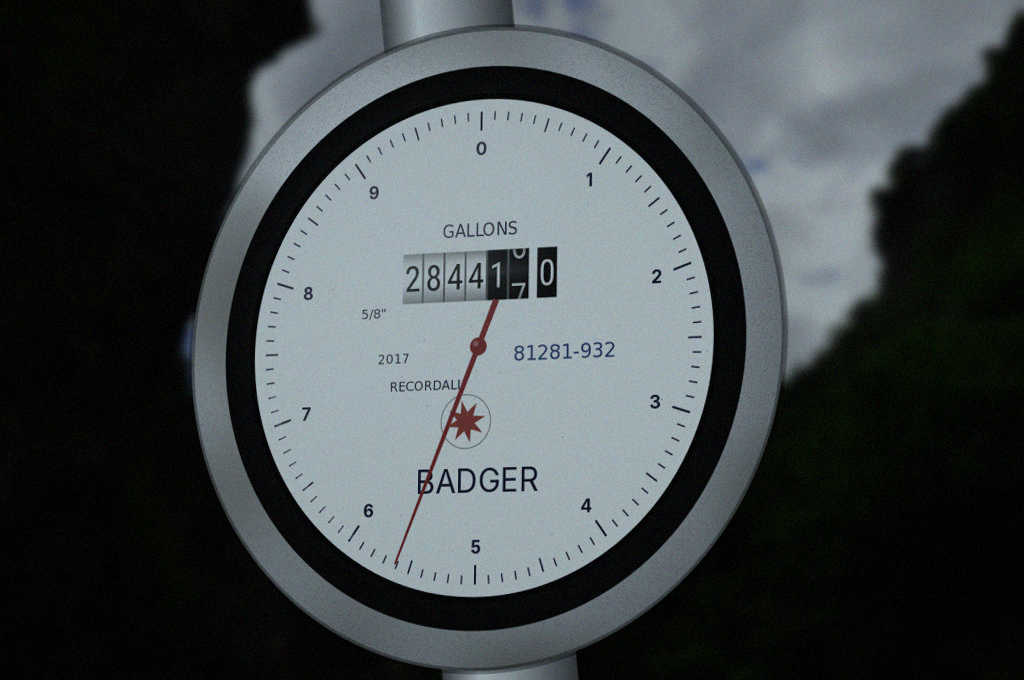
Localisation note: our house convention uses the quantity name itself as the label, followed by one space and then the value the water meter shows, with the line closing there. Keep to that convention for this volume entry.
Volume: 2844165.6 gal
